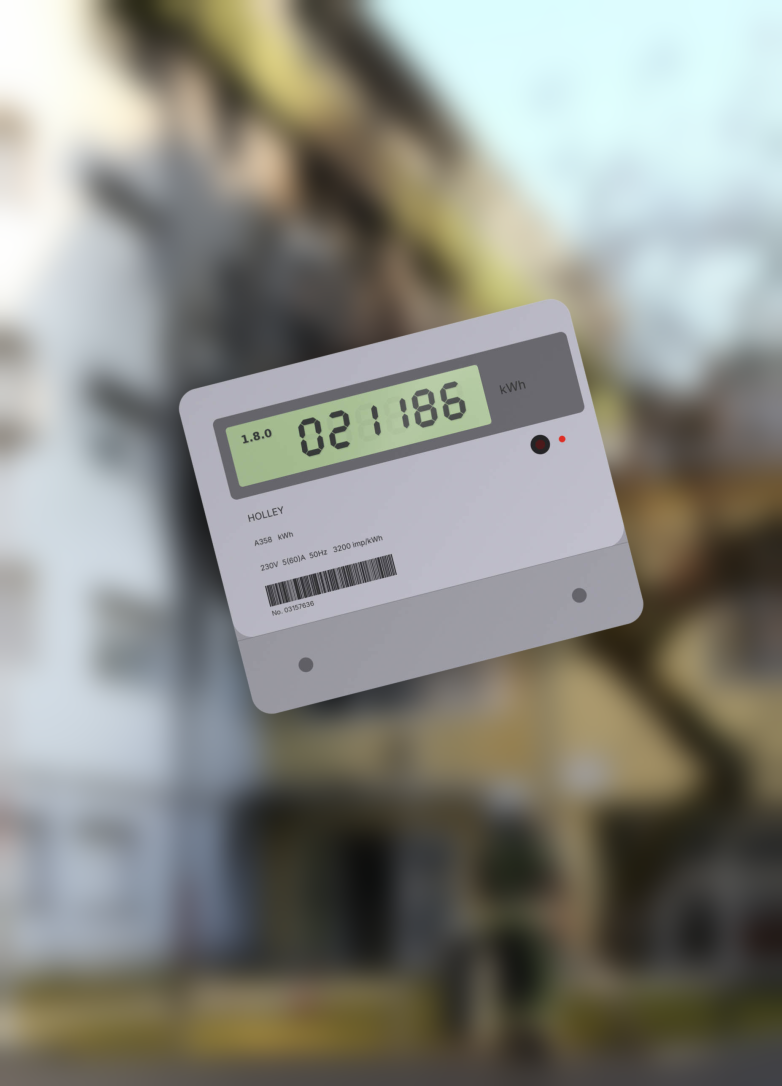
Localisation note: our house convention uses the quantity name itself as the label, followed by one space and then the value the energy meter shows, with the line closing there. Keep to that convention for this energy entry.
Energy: 21186 kWh
